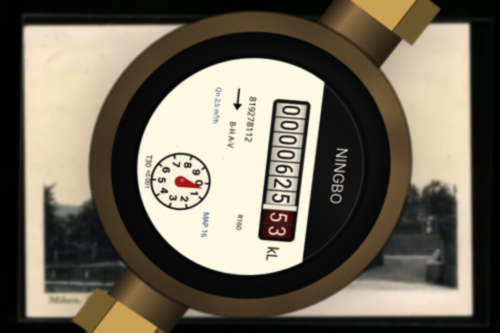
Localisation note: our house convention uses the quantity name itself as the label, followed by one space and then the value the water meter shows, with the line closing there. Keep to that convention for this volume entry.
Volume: 625.530 kL
